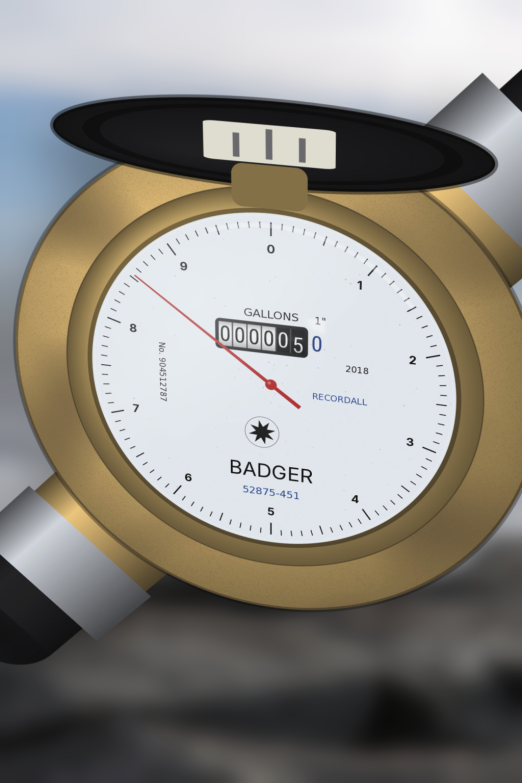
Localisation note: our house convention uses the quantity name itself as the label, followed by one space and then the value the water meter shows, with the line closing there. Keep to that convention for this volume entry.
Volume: 48.5 gal
